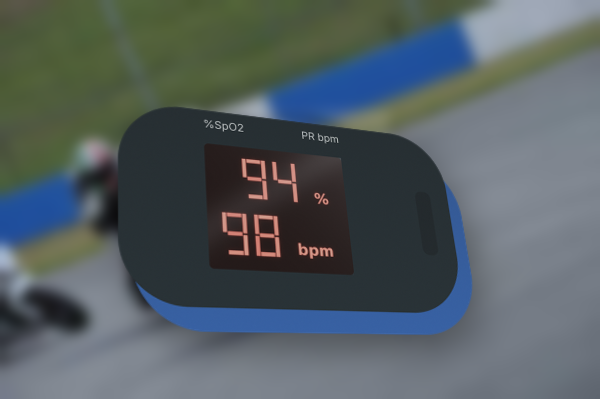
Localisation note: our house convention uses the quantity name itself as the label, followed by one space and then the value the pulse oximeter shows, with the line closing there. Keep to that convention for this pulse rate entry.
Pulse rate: 98 bpm
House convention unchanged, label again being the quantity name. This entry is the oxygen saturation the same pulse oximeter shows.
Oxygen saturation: 94 %
